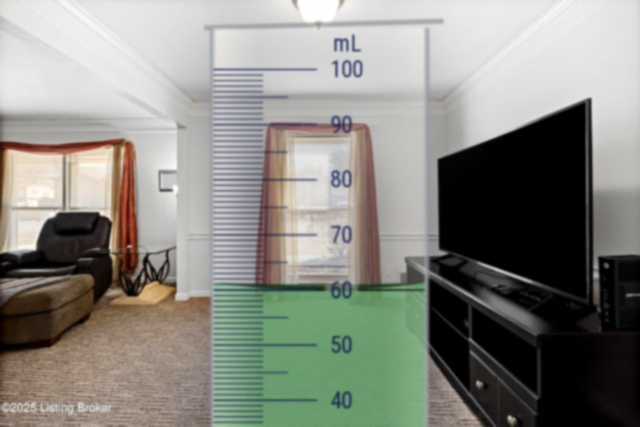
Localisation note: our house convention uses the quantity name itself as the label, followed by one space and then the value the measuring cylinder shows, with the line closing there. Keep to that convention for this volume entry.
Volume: 60 mL
